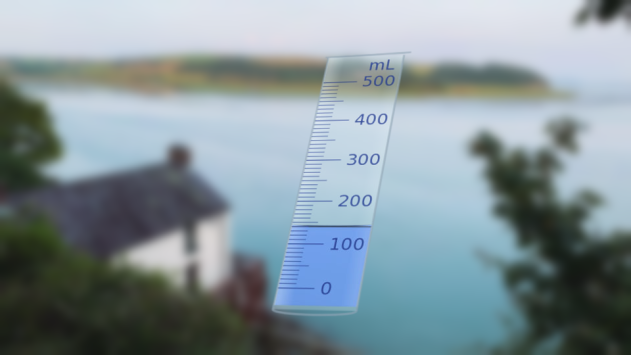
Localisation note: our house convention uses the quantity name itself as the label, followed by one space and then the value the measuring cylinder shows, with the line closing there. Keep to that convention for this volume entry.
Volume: 140 mL
